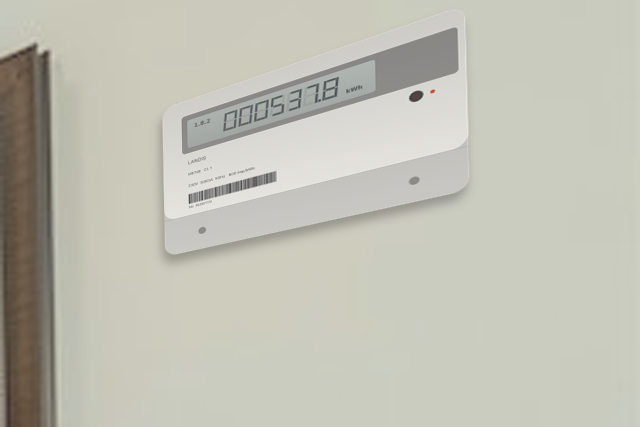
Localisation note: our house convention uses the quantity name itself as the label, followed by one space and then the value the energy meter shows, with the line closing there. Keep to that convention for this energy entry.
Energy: 537.8 kWh
